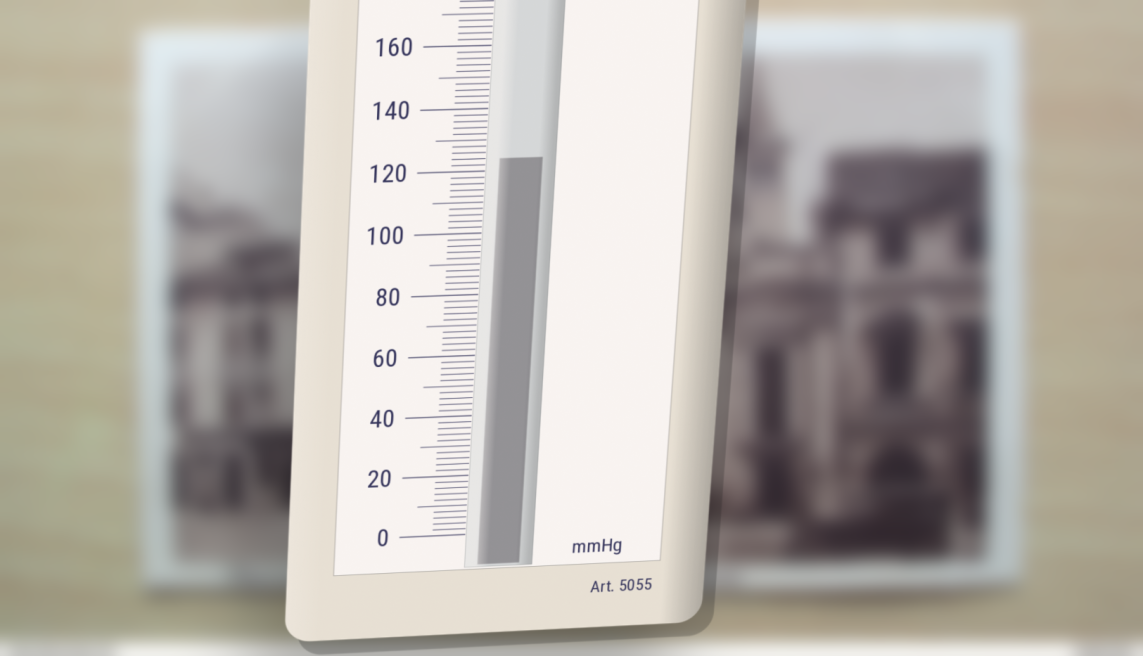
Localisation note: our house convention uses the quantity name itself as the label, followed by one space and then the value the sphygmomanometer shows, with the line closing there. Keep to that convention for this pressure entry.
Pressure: 124 mmHg
